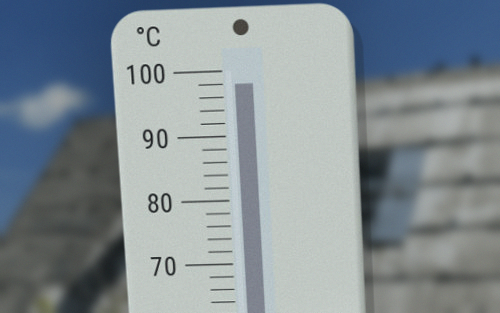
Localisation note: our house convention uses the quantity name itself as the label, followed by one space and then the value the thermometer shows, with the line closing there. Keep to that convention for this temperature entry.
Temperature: 98 °C
